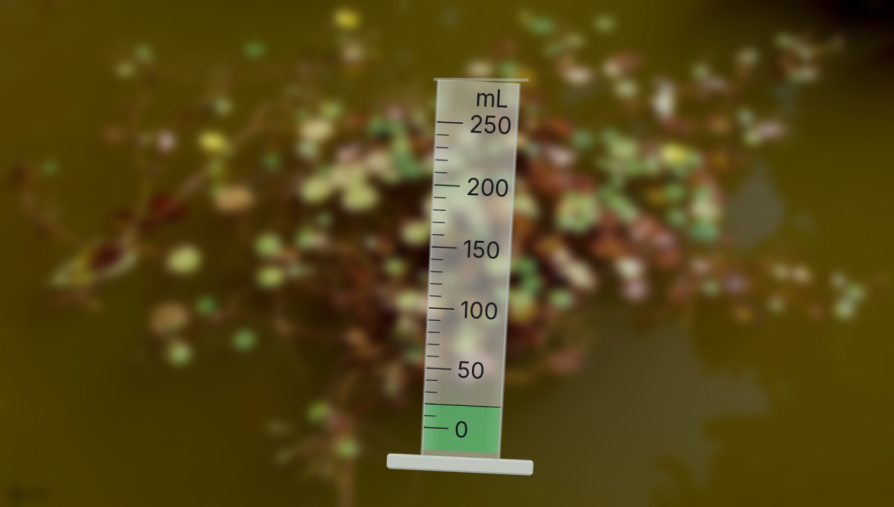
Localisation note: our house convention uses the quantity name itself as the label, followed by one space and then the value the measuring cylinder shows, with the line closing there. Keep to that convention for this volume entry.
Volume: 20 mL
